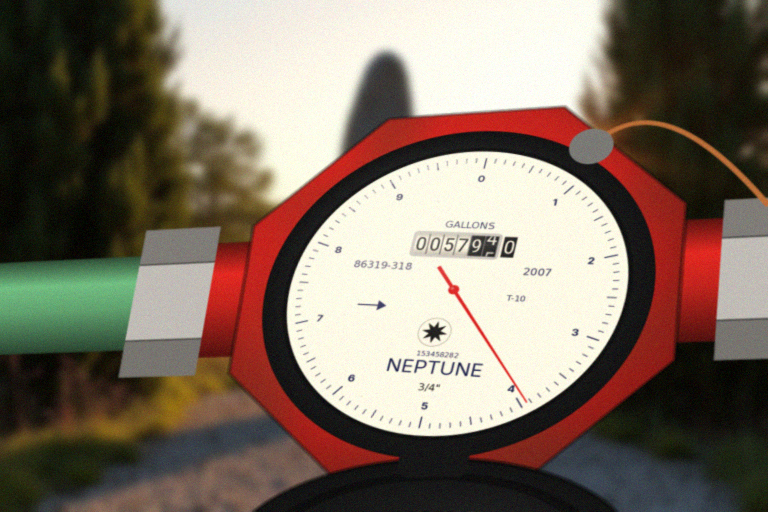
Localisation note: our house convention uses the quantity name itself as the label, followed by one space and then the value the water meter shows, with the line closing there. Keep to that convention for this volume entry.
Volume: 57943.9 gal
